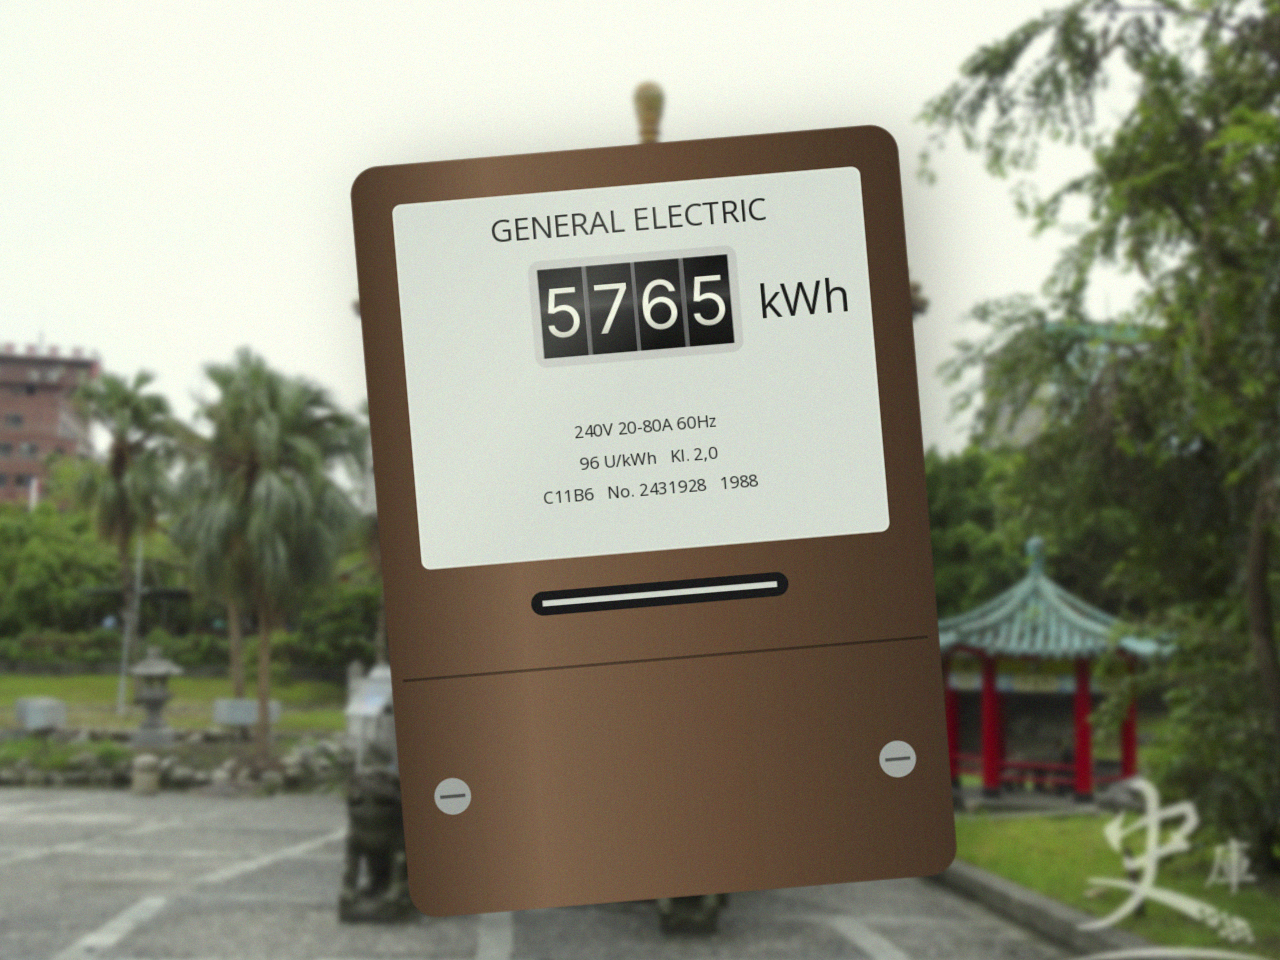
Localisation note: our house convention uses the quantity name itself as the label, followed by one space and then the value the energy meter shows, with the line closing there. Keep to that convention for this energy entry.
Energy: 5765 kWh
